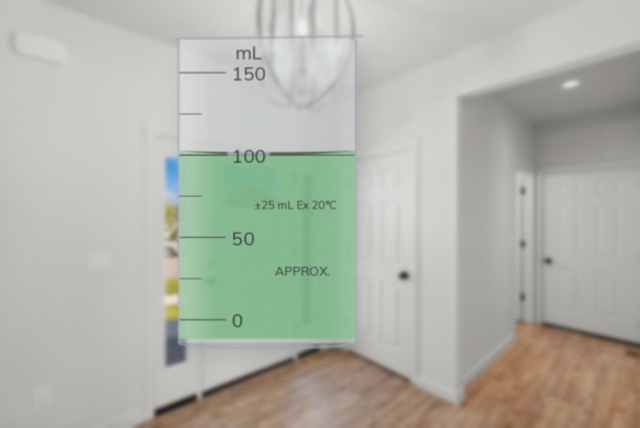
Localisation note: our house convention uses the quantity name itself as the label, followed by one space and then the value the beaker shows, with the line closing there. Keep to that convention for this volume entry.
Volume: 100 mL
